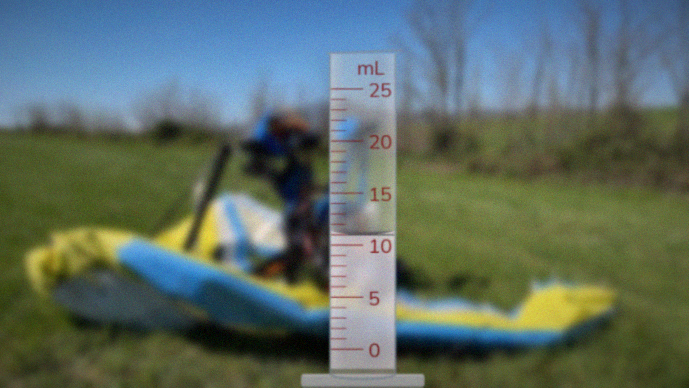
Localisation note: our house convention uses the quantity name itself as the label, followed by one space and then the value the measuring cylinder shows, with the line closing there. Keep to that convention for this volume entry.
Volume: 11 mL
